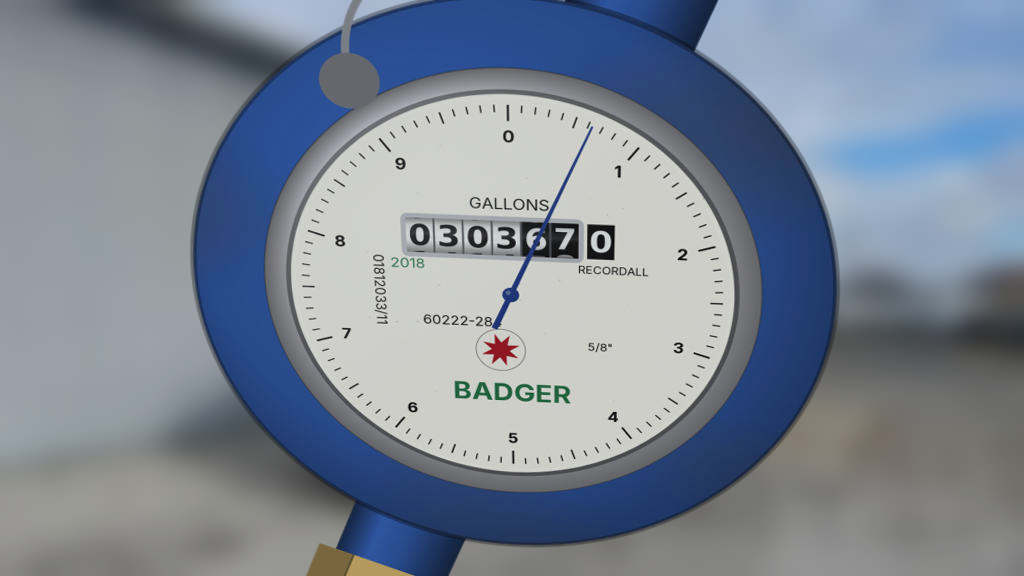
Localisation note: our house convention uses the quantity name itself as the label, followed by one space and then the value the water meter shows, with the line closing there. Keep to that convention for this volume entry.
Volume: 303670.6 gal
